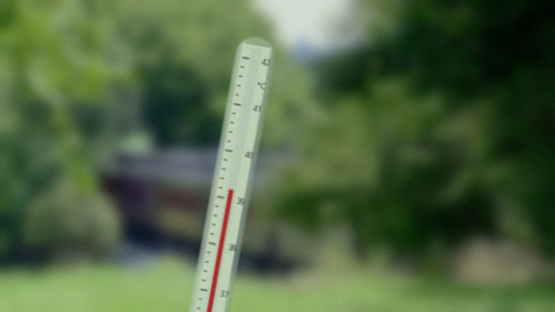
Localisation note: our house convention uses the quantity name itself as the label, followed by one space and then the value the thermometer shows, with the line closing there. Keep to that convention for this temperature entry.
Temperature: 39.2 °C
